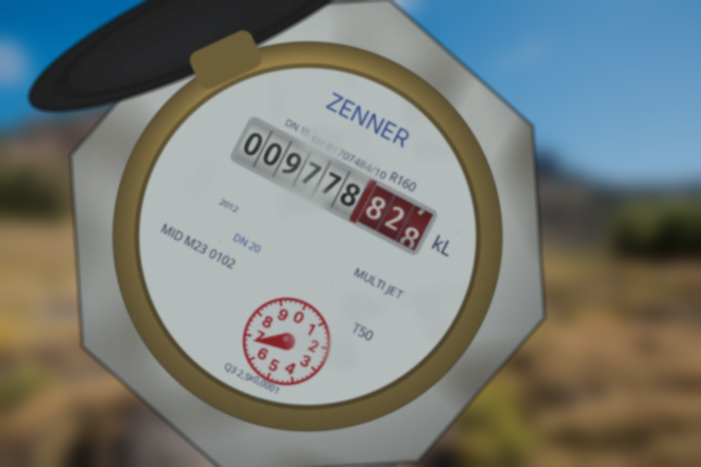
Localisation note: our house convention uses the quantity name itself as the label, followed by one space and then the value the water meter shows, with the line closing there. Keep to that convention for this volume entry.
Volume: 9778.8276 kL
